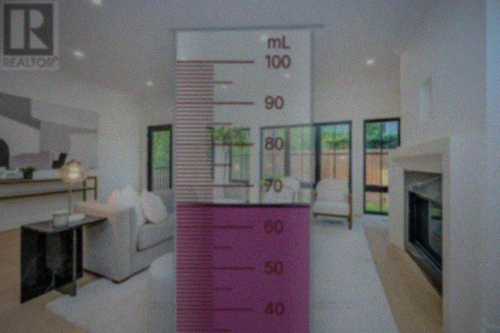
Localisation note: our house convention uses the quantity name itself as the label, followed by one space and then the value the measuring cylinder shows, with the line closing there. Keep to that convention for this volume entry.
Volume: 65 mL
